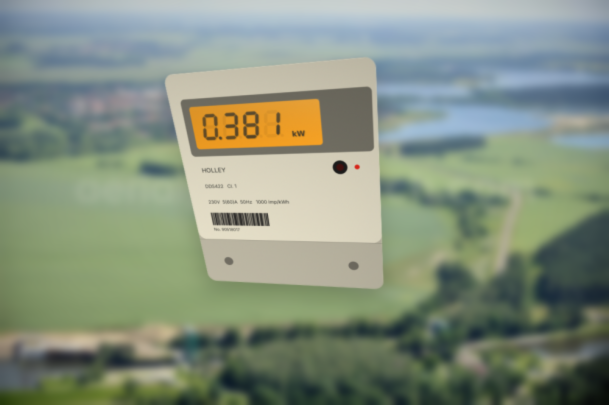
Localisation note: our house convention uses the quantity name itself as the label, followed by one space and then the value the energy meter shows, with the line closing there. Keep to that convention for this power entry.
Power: 0.381 kW
